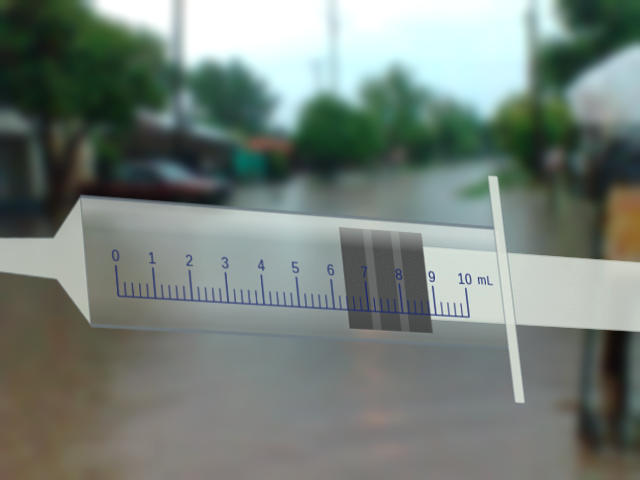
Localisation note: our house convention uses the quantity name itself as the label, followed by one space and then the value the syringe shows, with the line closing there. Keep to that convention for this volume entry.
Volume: 6.4 mL
